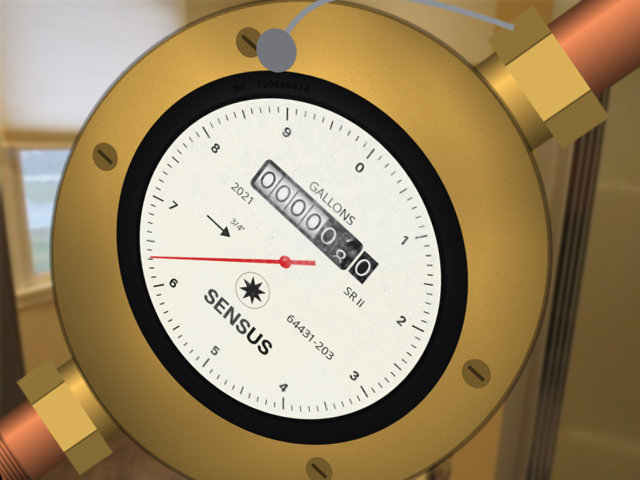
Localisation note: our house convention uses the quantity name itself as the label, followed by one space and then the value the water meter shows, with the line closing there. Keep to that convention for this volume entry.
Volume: 76.3 gal
